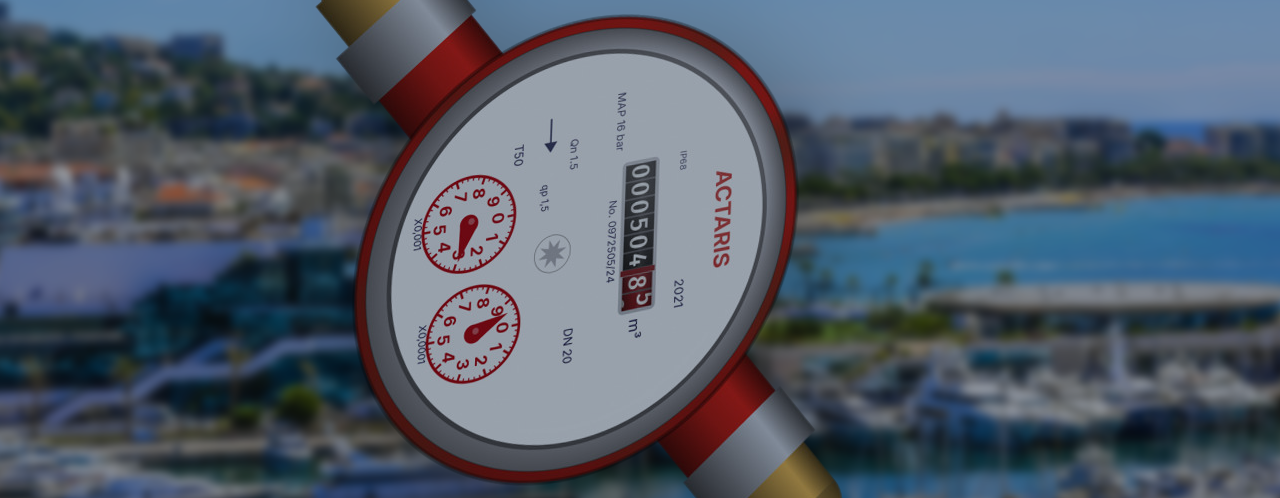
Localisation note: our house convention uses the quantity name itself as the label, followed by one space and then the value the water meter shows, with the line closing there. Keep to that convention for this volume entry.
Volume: 504.8529 m³
